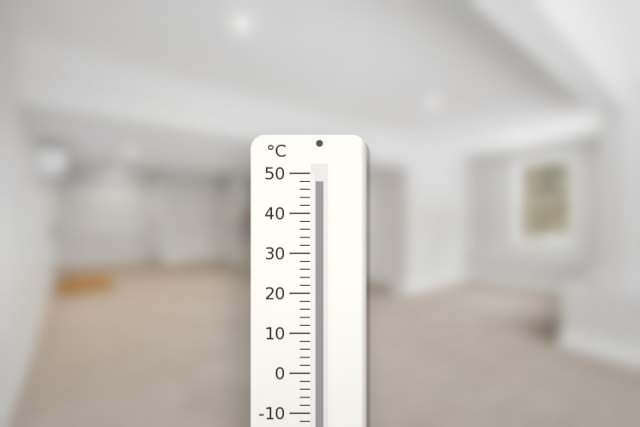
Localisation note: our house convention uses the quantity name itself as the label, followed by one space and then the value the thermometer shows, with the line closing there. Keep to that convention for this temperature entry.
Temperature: 48 °C
